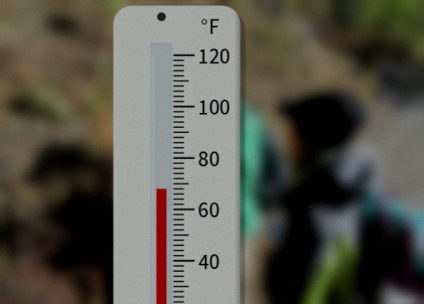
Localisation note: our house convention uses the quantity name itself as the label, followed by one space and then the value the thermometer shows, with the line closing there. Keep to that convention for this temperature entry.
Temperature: 68 °F
